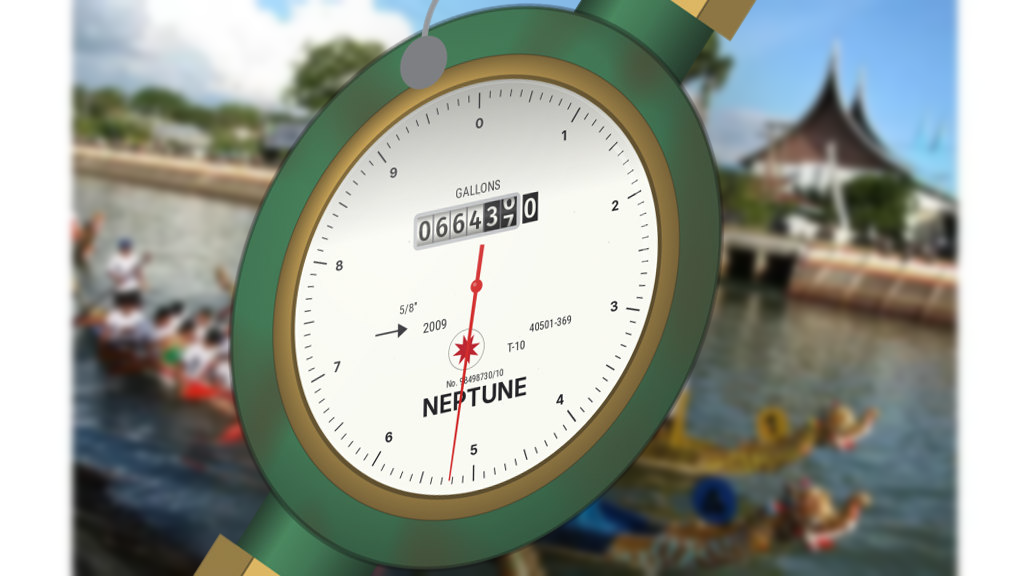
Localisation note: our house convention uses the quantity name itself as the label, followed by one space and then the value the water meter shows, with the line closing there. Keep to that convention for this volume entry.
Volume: 664365.2 gal
